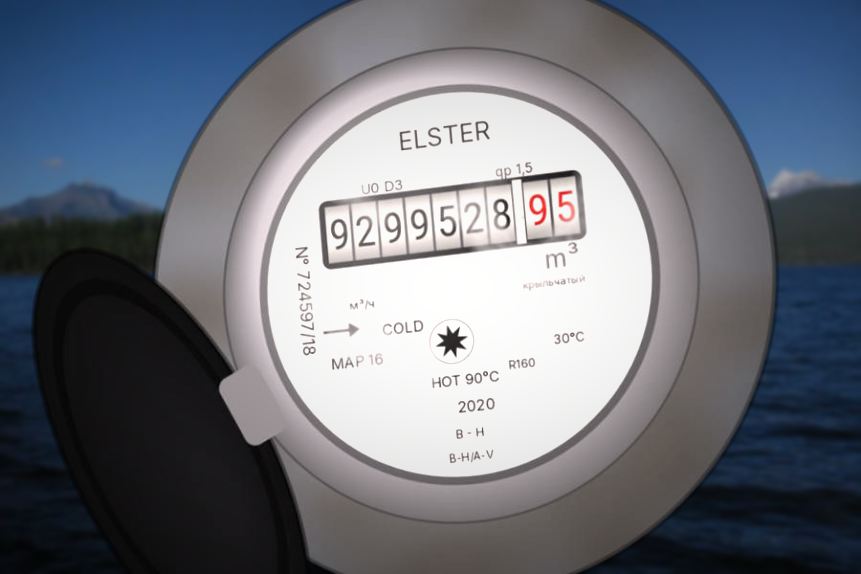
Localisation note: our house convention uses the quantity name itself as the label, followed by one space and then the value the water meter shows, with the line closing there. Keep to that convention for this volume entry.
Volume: 9299528.95 m³
